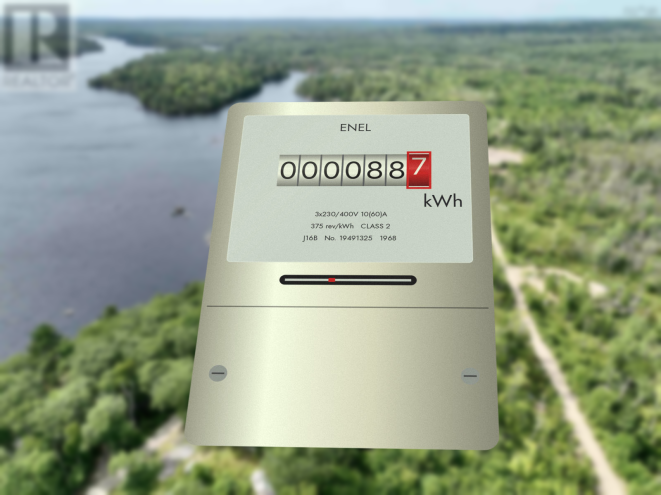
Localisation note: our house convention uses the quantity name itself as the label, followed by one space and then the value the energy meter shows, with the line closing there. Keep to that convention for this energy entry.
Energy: 88.7 kWh
